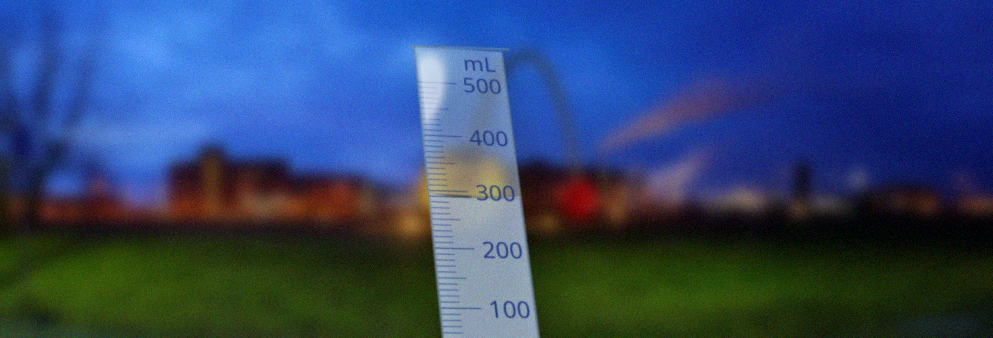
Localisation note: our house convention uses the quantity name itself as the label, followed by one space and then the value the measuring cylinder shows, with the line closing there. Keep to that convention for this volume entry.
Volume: 290 mL
